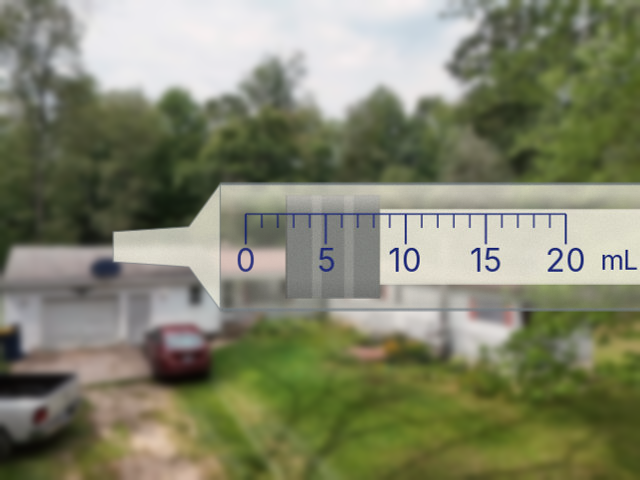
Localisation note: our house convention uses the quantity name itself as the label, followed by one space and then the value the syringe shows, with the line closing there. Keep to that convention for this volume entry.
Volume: 2.5 mL
